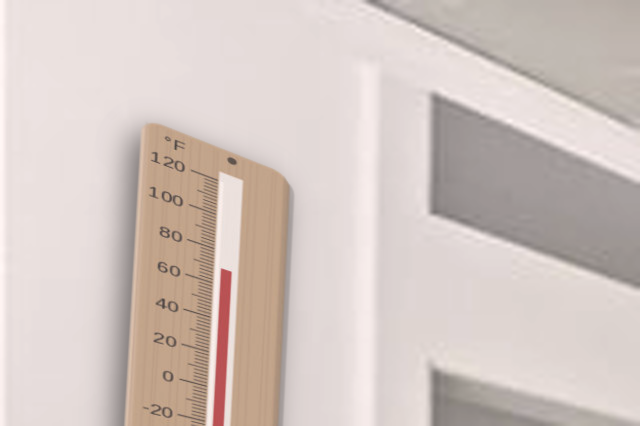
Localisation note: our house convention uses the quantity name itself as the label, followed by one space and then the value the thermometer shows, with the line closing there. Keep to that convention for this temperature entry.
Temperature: 70 °F
